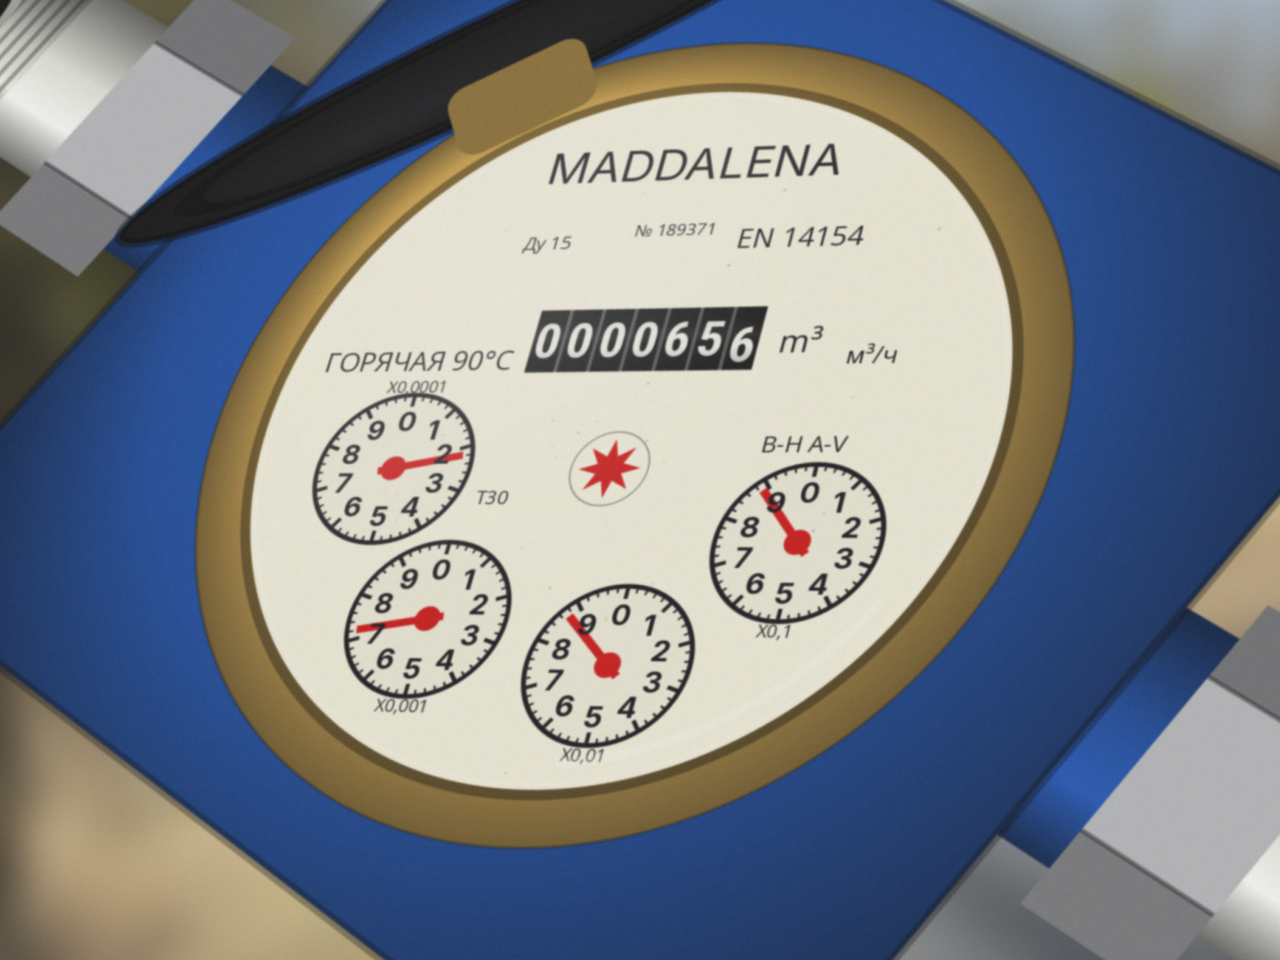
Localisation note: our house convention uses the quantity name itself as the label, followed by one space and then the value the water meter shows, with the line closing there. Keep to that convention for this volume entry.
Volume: 655.8872 m³
